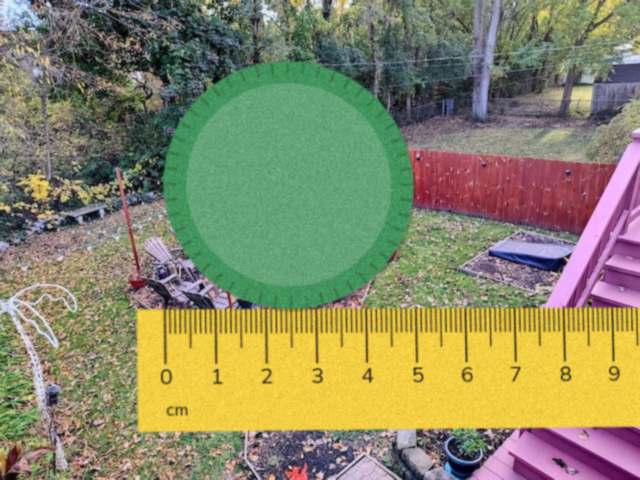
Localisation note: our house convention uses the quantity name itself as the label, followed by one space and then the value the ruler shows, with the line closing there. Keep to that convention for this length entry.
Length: 5 cm
